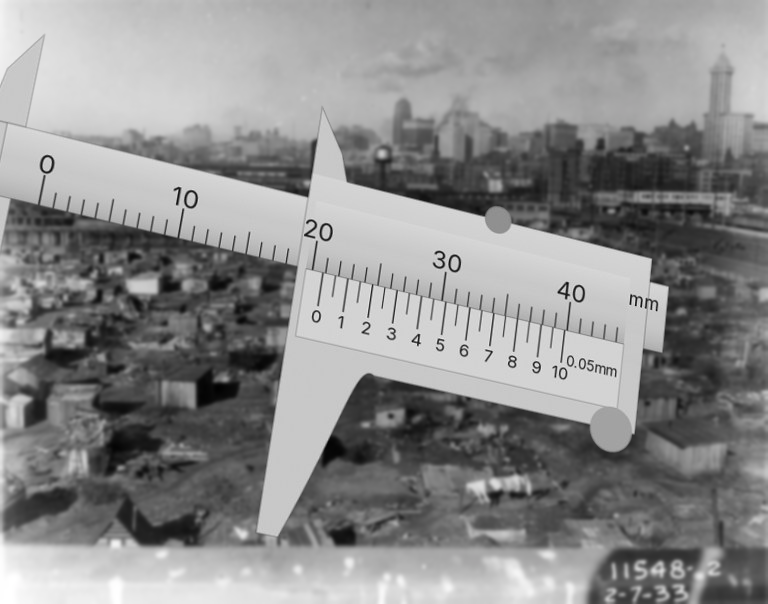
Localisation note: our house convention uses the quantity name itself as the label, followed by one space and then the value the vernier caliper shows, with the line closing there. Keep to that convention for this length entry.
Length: 20.8 mm
